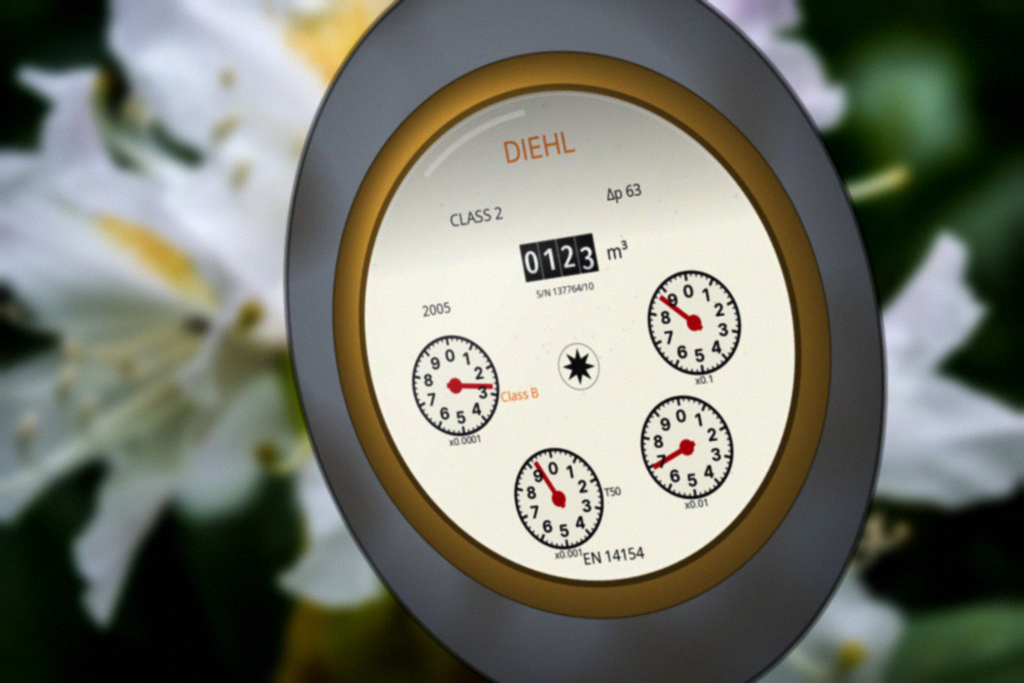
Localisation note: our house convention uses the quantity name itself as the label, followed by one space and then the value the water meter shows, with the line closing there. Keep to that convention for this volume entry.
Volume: 122.8692 m³
